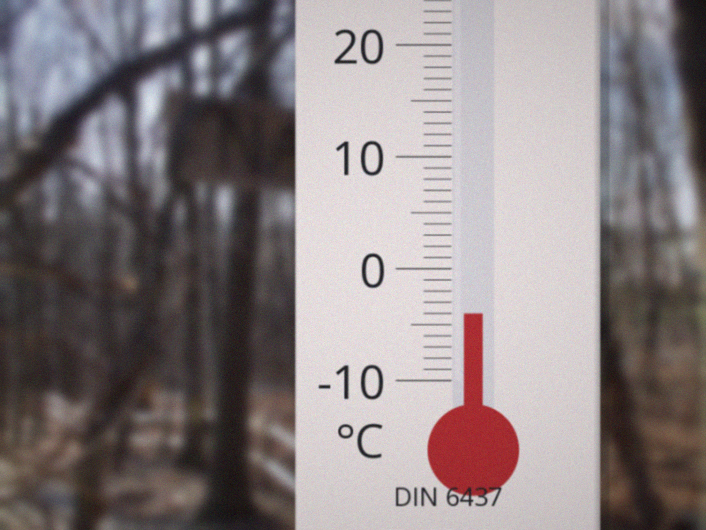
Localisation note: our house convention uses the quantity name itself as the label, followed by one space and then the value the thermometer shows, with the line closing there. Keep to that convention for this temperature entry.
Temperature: -4 °C
